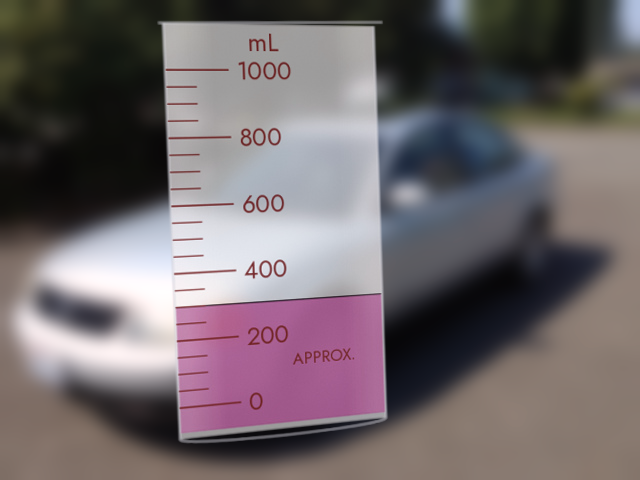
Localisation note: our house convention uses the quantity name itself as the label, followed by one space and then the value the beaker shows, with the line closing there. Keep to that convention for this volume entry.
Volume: 300 mL
